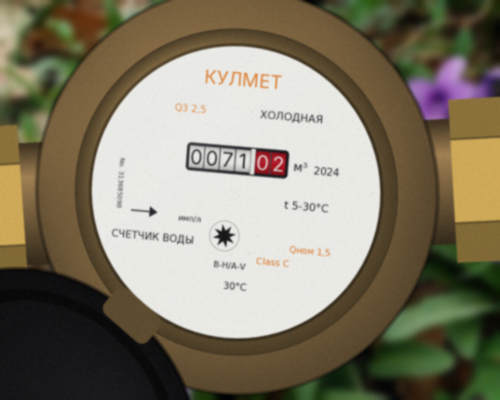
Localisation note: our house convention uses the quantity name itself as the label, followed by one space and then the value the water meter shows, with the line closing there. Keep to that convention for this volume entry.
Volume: 71.02 m³
